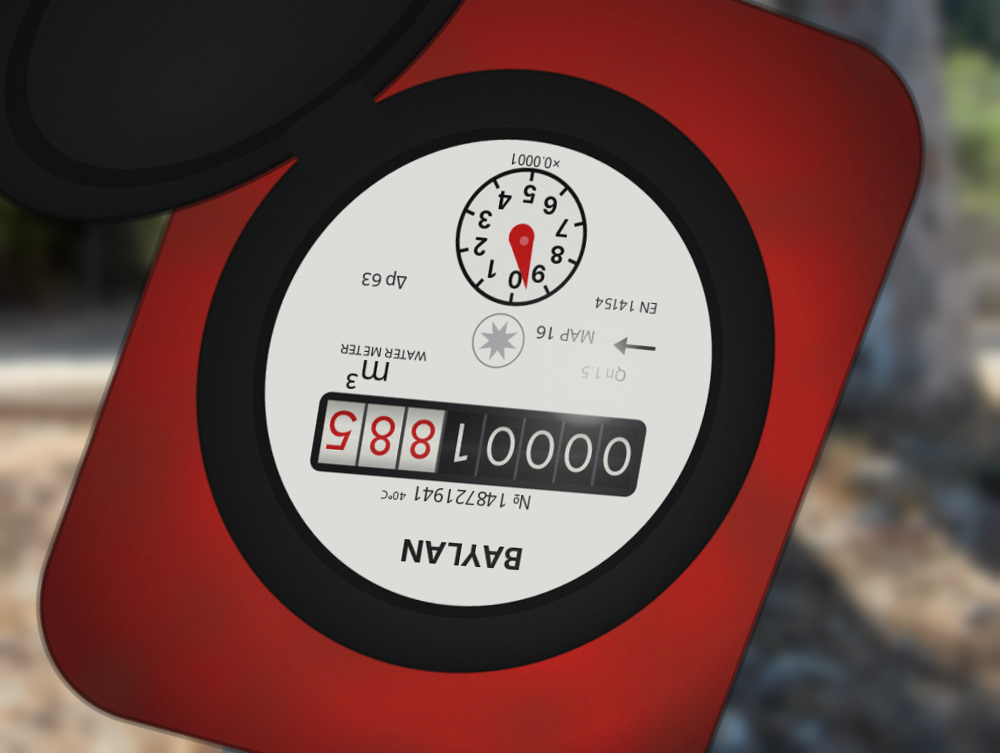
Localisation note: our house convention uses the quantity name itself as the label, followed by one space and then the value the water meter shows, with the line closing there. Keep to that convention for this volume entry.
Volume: 1.8849 m³
